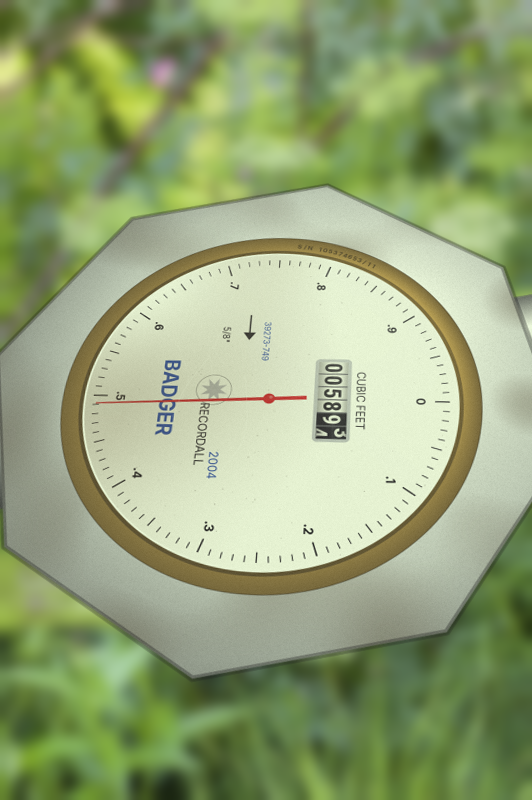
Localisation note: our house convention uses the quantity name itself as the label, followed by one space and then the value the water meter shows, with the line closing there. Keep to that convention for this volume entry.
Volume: 5893.49 ft³
